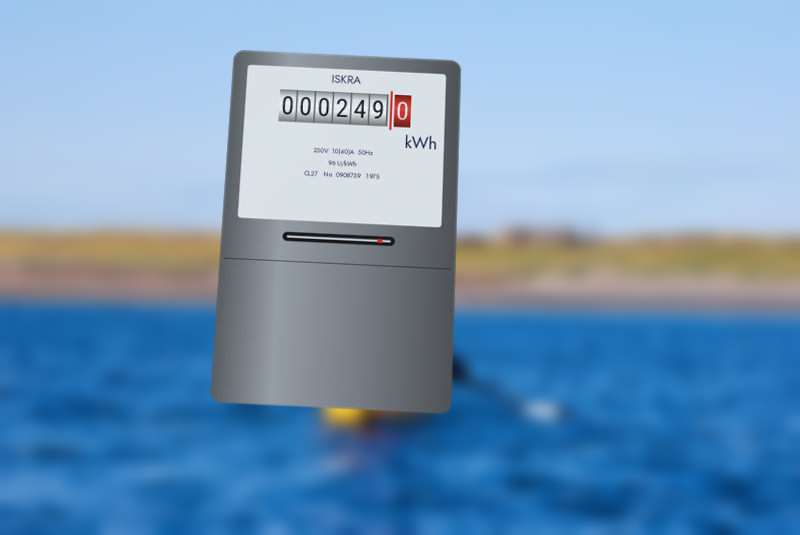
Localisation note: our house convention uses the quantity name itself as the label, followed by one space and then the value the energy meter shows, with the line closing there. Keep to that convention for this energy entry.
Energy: 249.0 kWh
